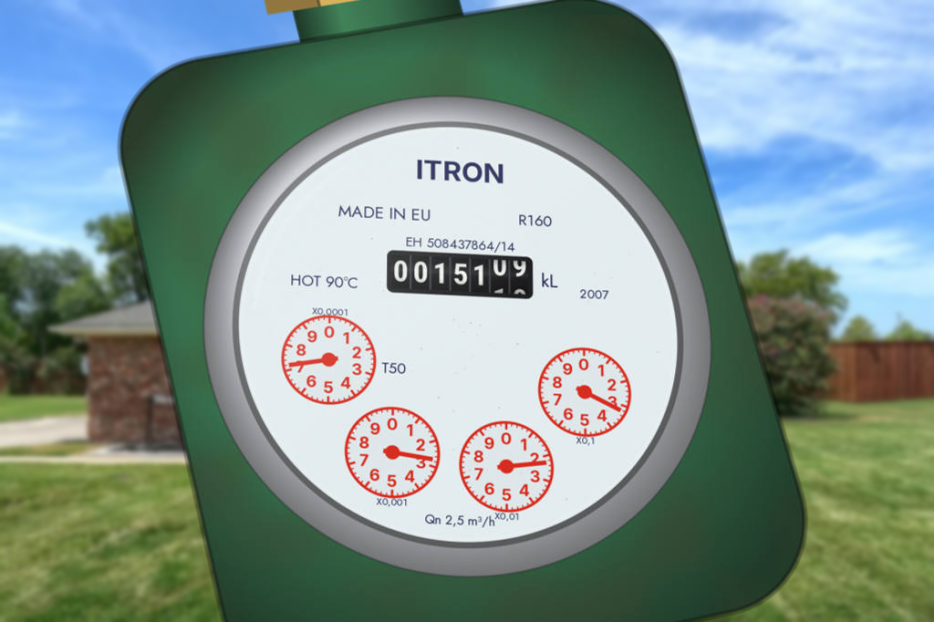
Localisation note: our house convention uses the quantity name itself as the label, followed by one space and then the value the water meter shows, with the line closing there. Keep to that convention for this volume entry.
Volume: 15109.3227 kL
